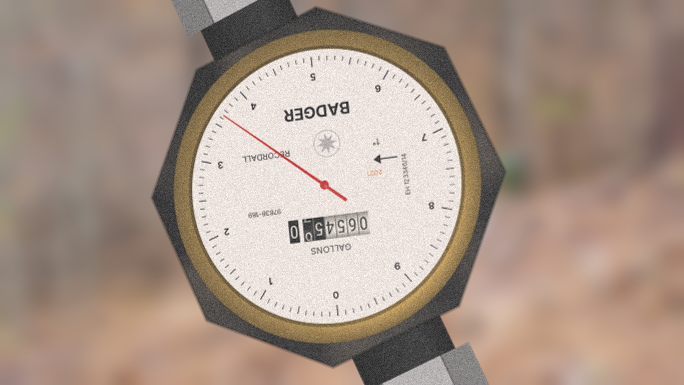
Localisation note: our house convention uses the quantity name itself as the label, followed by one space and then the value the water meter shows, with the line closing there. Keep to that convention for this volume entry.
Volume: 654563.6 gal
